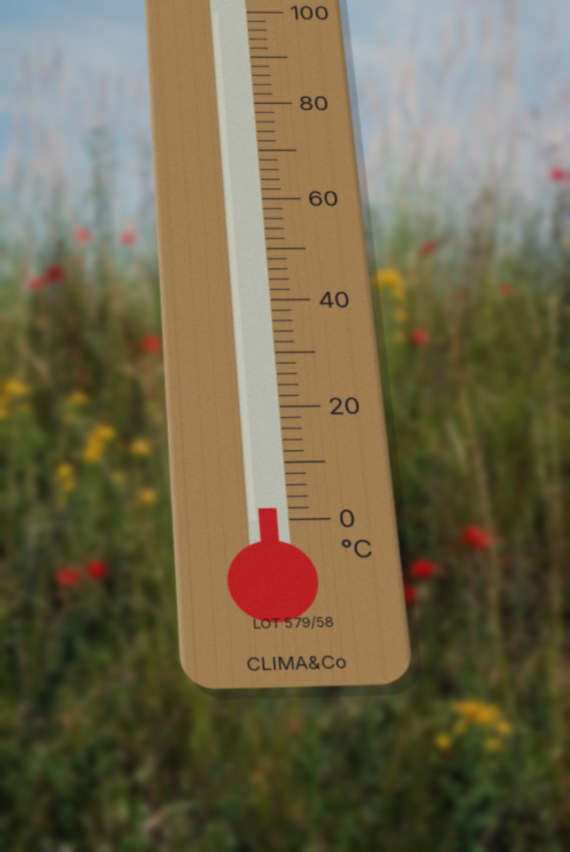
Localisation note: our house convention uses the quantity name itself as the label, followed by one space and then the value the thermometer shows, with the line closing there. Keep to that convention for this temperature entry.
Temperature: 2 °C
